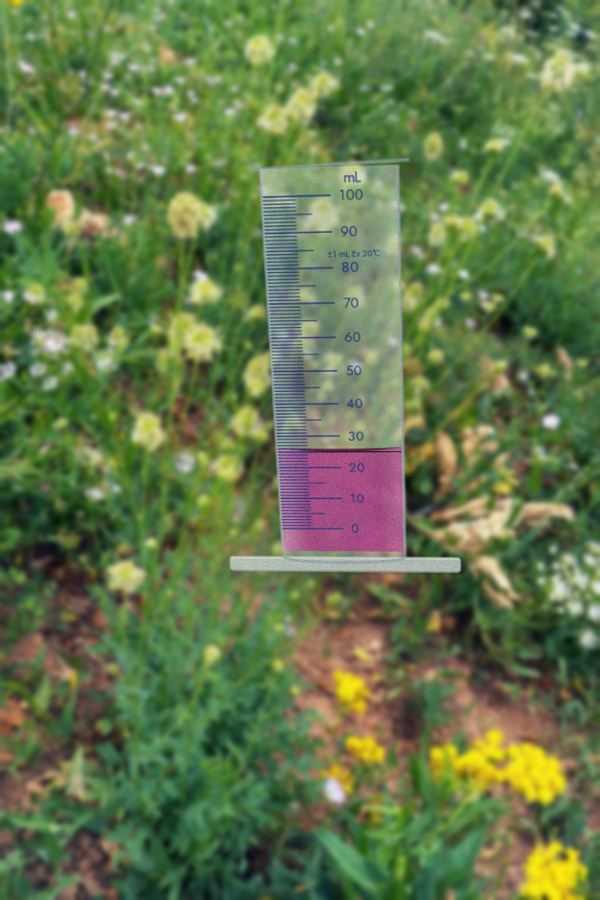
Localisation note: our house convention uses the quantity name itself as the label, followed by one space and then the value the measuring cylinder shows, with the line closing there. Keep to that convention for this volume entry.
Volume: 25 mL
